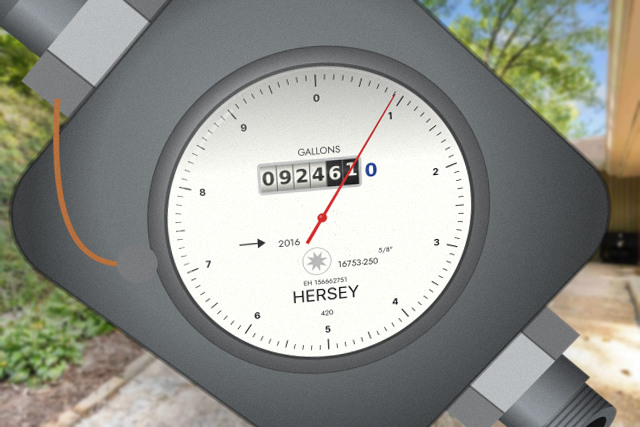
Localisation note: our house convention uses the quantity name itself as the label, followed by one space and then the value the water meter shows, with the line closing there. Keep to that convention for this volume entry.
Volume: 924610.9 gal
